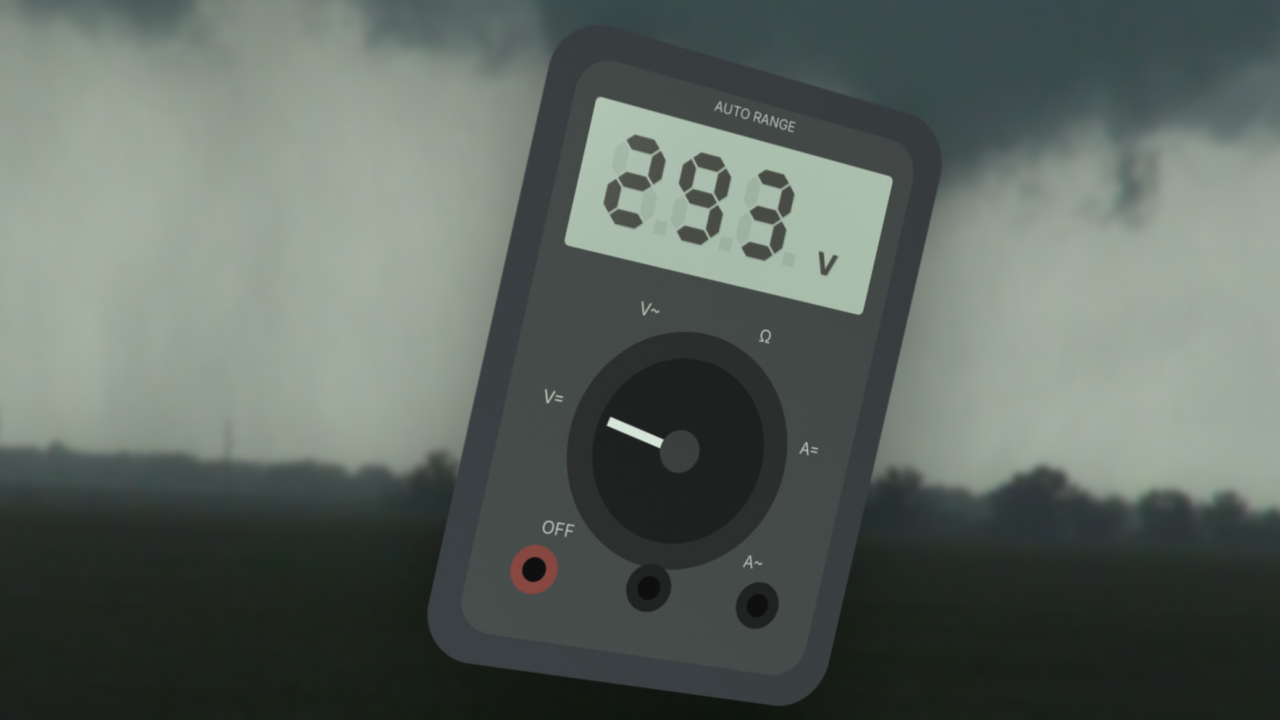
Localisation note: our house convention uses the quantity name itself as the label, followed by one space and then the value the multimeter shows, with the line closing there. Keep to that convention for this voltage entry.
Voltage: 293 V
